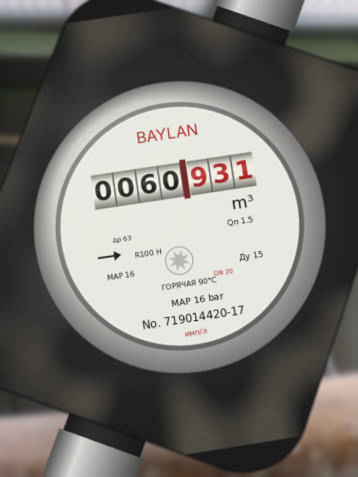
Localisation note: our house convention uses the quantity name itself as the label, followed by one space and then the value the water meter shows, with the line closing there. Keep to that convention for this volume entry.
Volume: 60.931 m³
